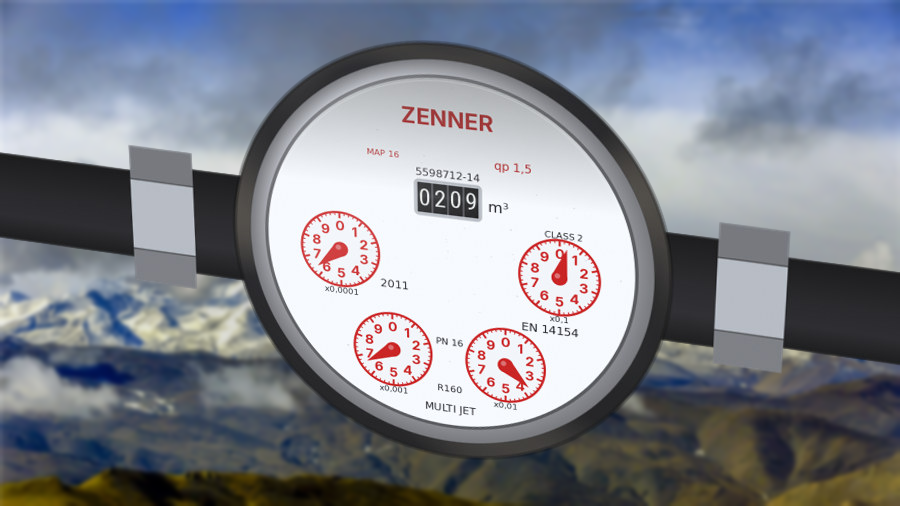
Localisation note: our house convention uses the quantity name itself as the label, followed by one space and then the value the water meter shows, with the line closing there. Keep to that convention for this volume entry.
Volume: 209.0366 m³
